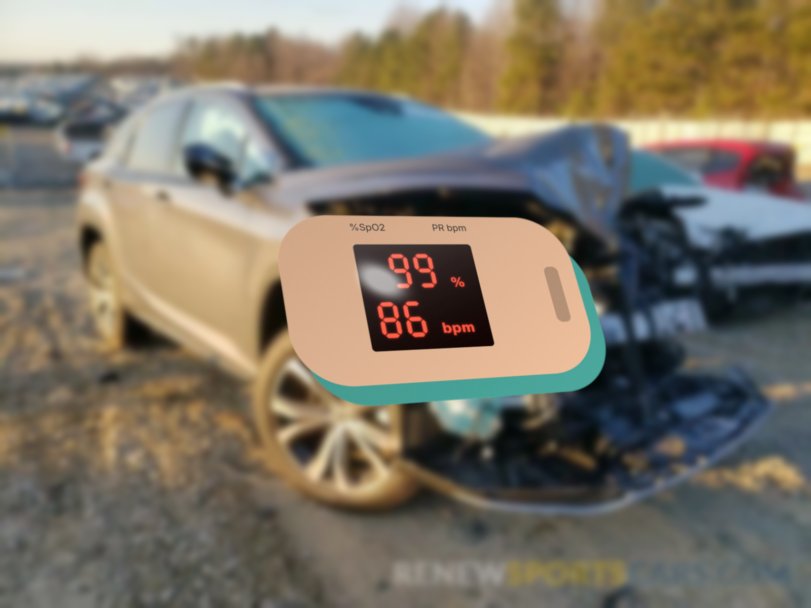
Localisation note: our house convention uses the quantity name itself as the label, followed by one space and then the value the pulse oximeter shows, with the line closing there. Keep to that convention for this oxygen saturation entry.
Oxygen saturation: 99 %
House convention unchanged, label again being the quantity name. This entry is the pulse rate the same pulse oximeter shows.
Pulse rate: 86 bpm
